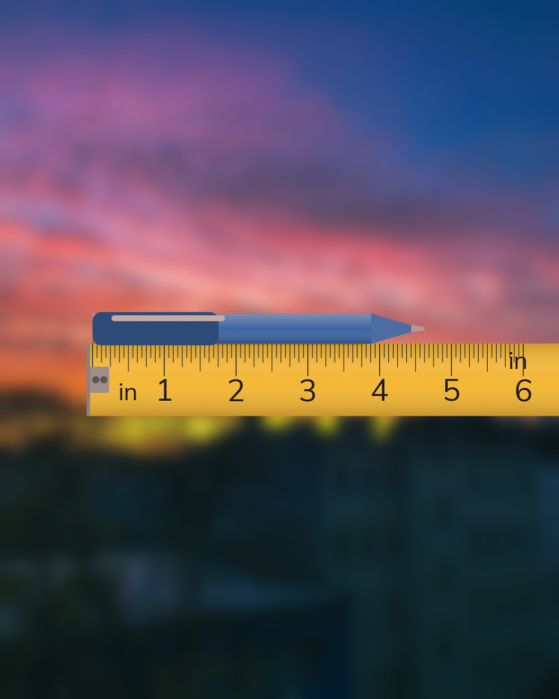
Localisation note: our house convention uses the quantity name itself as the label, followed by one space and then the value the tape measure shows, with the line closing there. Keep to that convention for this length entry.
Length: 4.625 in
